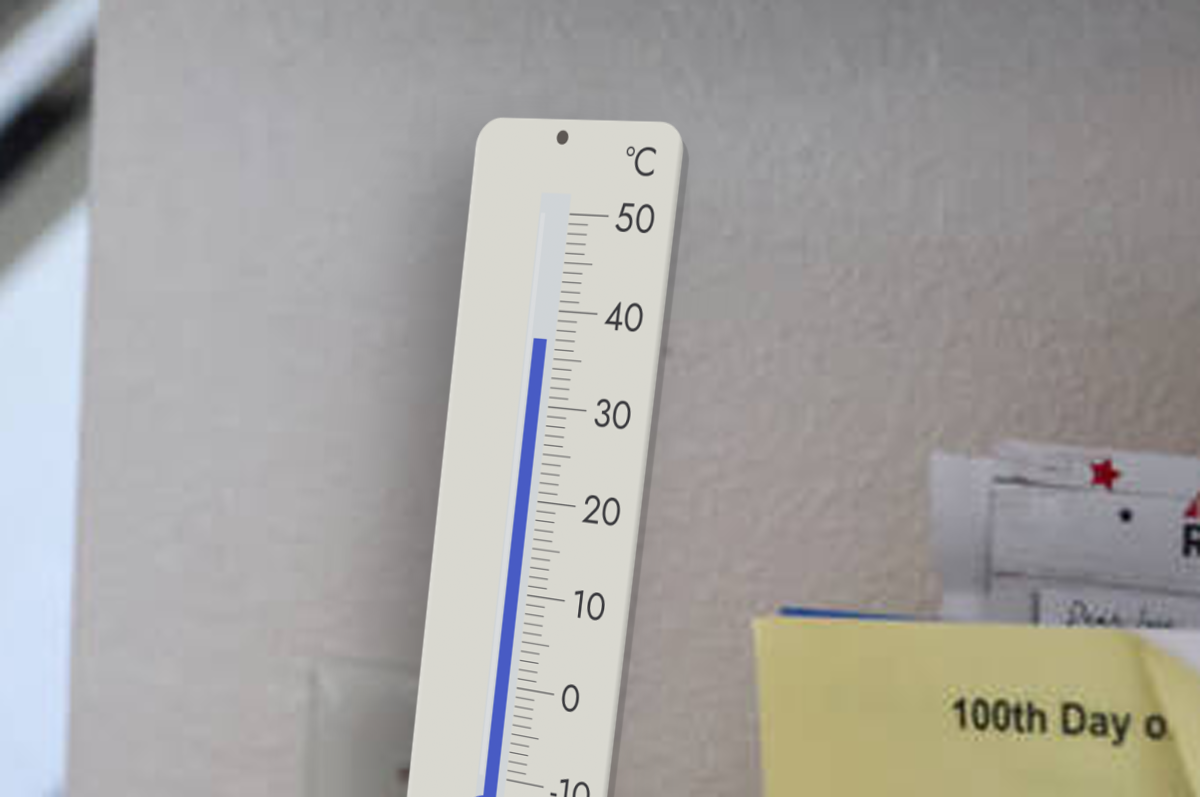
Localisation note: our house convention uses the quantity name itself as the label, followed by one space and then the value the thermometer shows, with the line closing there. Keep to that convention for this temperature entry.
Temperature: 37 °C
